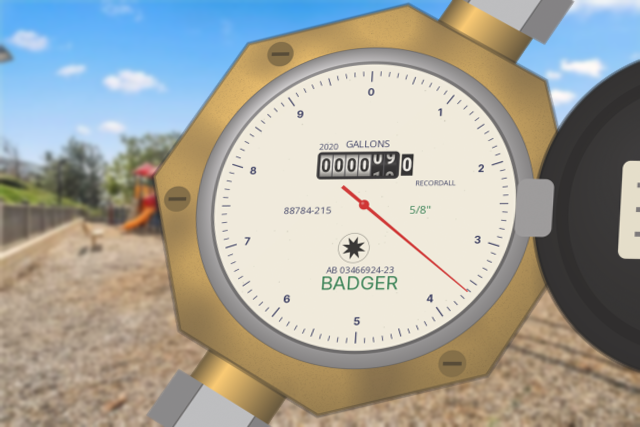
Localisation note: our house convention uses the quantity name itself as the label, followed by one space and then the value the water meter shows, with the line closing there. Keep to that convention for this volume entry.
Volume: 93.6 gal
